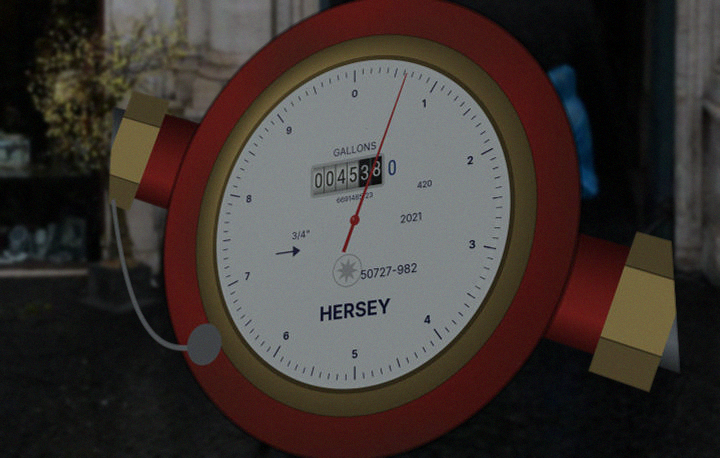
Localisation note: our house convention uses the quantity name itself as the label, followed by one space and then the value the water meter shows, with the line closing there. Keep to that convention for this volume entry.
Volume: 45380.6 gal
